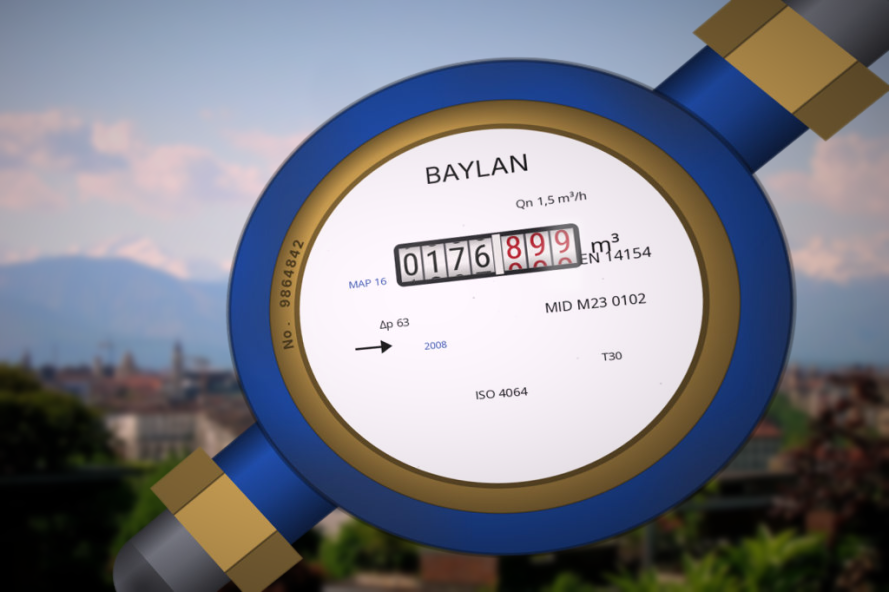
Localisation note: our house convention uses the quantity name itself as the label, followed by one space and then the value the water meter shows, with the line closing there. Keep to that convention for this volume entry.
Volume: 176.899 m³
